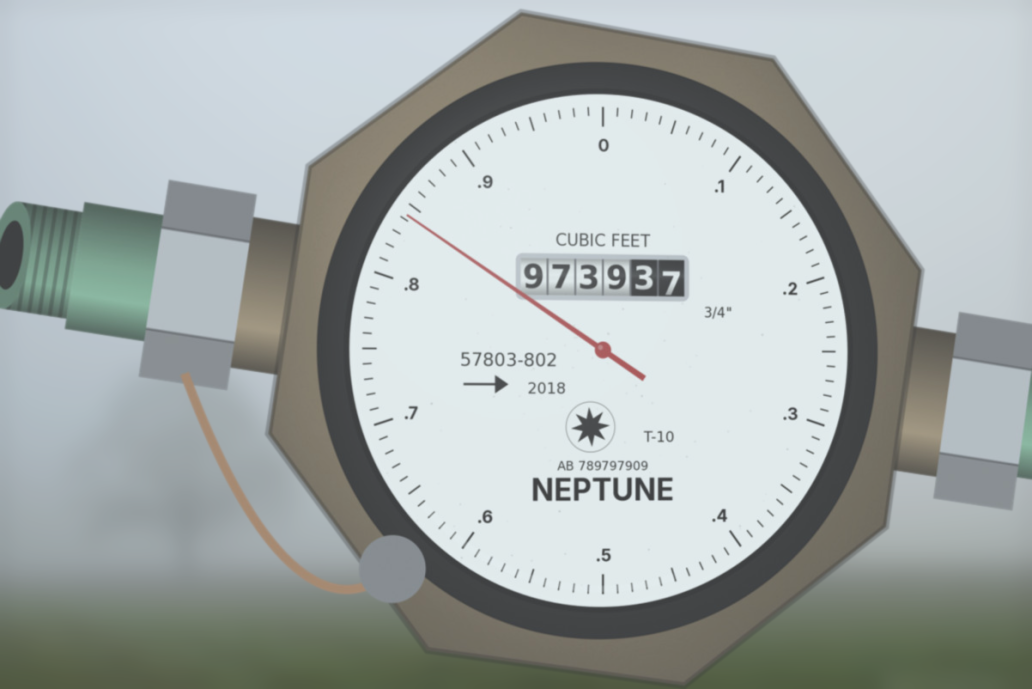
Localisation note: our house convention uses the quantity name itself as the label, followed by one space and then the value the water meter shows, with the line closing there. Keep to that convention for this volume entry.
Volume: 973936.84 ft³
